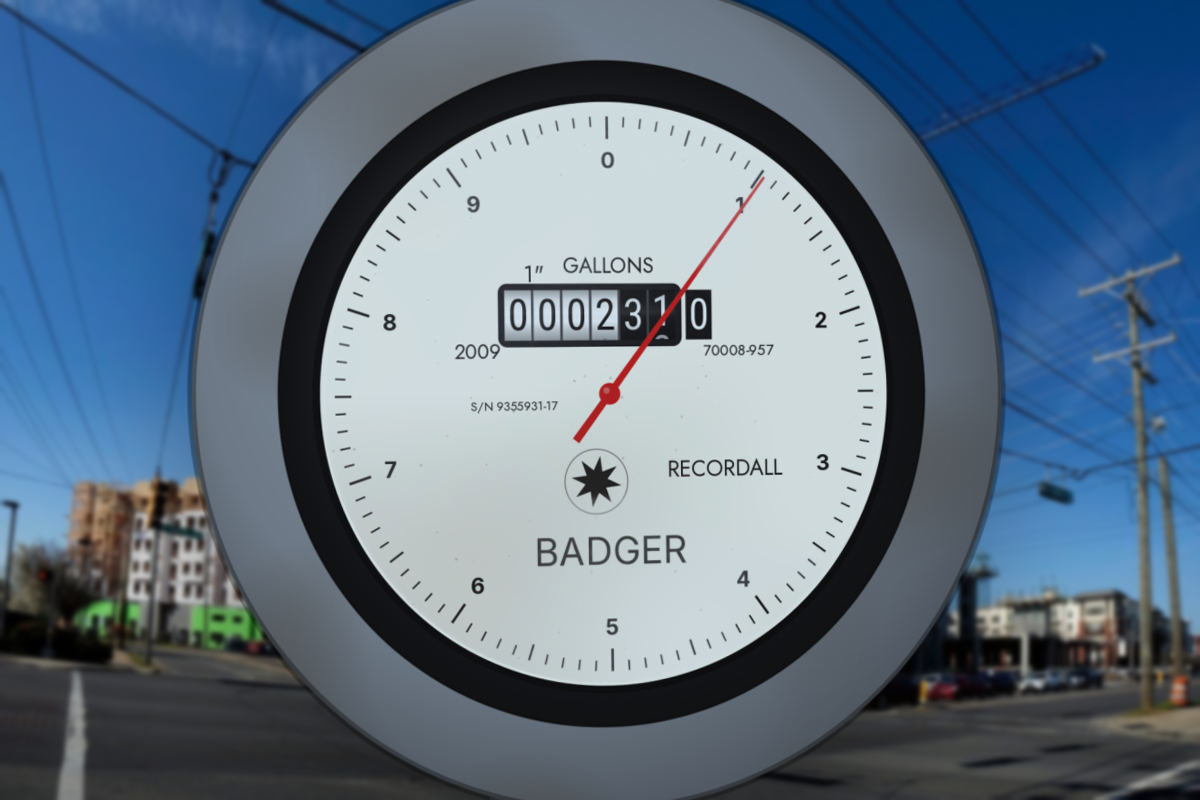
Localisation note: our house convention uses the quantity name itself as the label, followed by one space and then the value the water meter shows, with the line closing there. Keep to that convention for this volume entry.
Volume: 2311.0 gal
